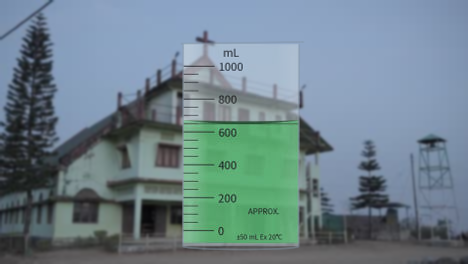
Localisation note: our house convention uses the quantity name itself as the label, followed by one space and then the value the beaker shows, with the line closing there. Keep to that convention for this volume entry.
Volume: 650 mL
